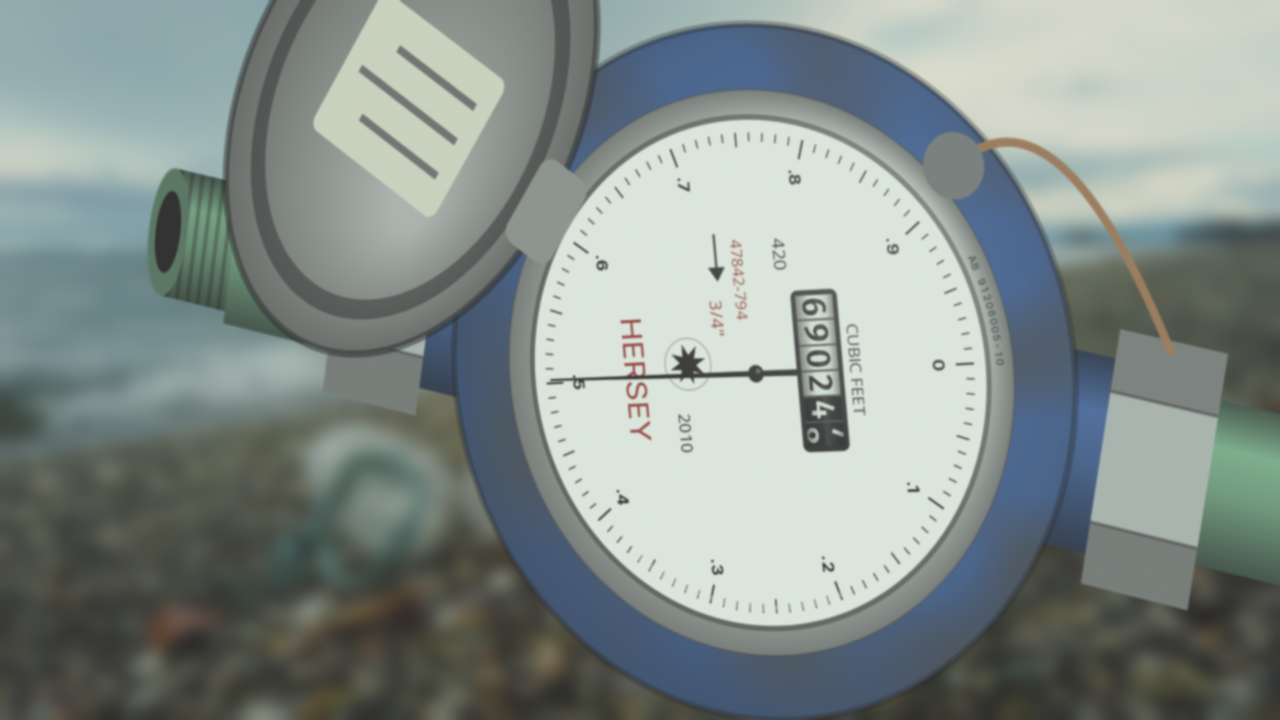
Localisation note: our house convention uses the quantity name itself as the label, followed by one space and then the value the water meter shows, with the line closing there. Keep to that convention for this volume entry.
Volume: 690247.50 ft³
